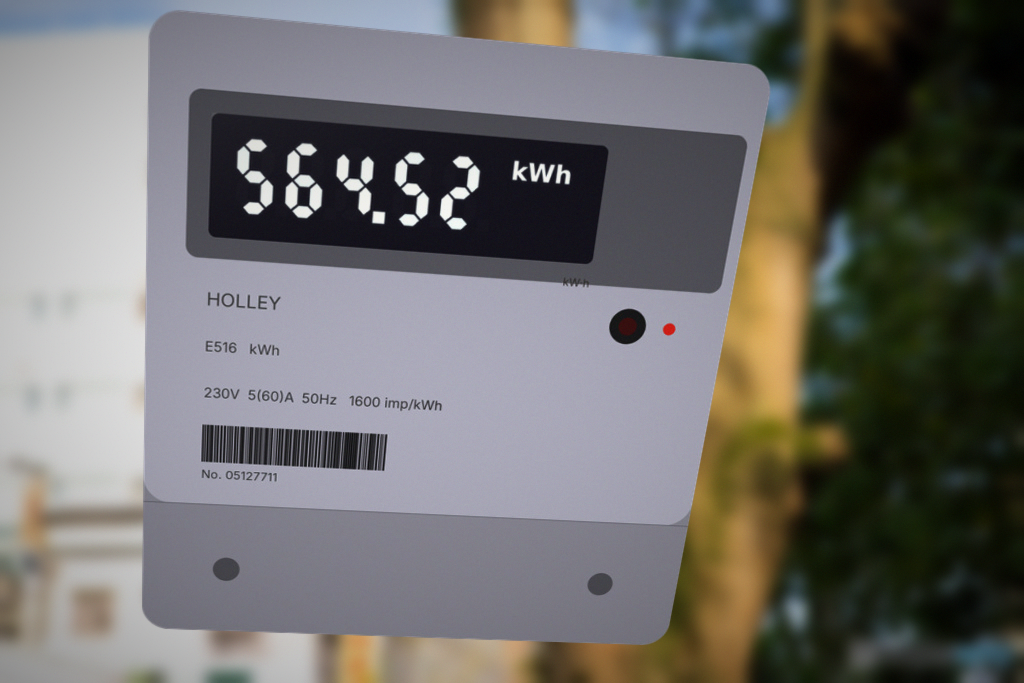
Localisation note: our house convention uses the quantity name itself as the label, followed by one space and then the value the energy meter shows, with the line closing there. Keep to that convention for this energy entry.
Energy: 564.52 kWh
